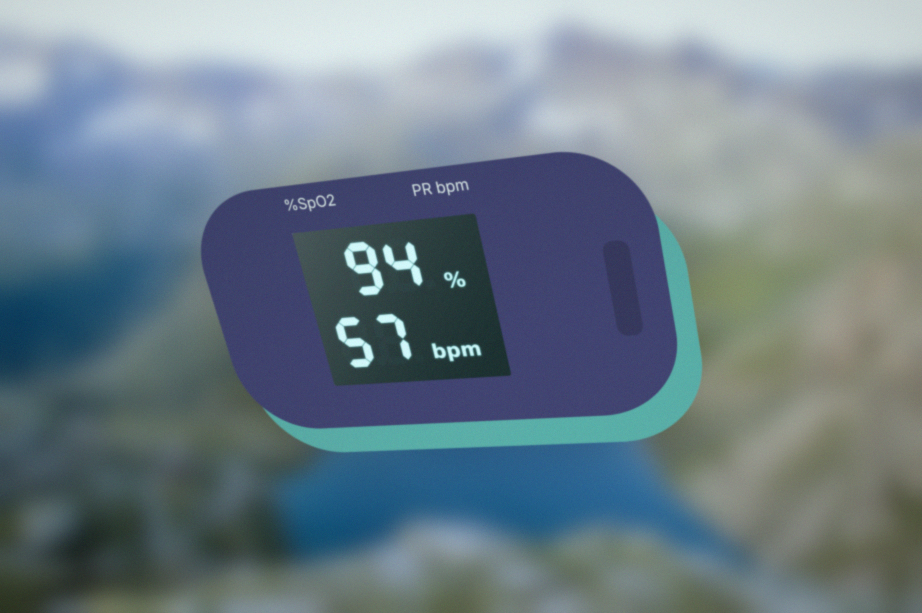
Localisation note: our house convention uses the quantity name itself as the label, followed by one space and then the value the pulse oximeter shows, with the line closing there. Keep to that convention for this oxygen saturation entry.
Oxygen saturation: 94 %
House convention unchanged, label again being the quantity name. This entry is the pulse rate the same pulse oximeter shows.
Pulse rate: 57 bpm
